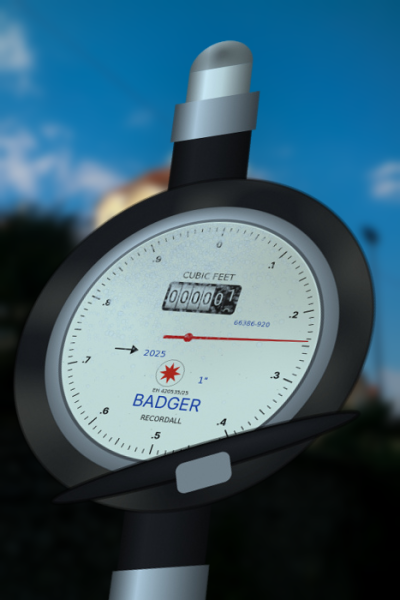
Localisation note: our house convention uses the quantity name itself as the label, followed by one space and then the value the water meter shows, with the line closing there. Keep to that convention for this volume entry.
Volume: 1.24 ft³
